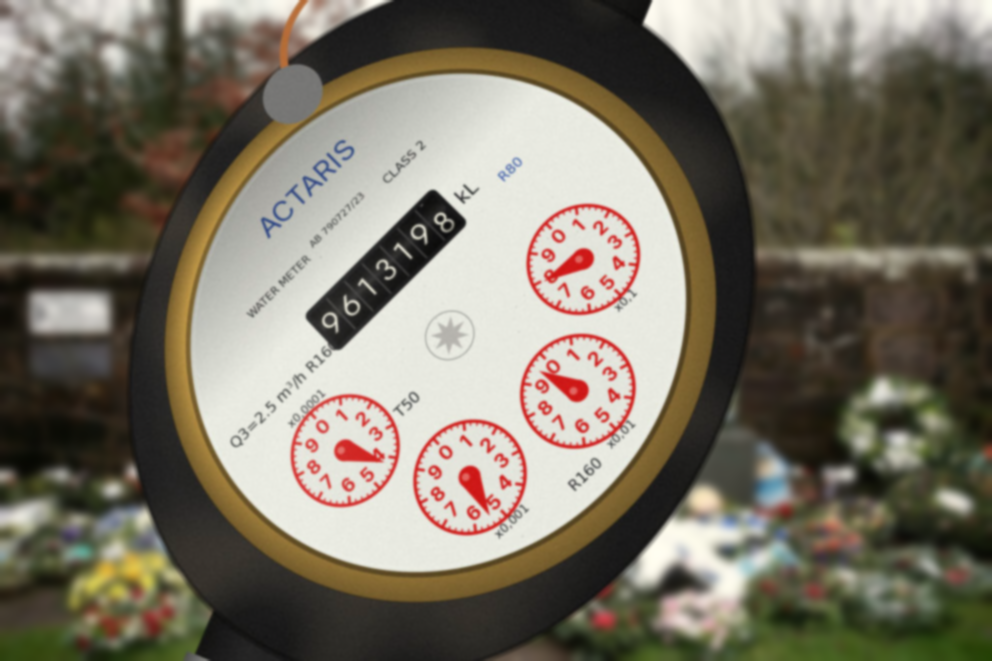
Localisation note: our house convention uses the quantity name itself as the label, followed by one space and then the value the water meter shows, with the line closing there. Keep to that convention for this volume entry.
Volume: 9613197.7954 kL
